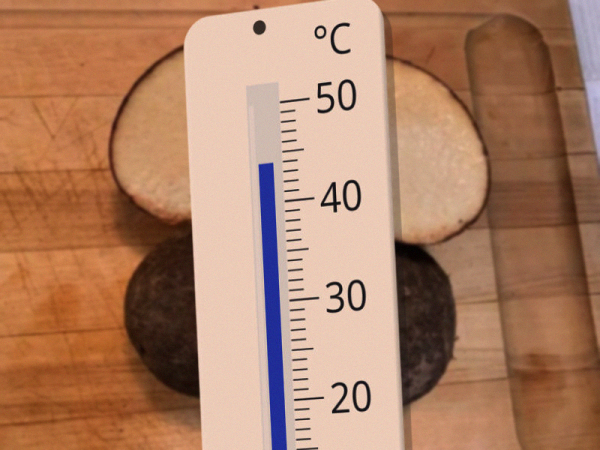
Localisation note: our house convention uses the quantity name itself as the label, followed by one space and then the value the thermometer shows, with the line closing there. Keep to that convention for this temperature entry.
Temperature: 44 °C
